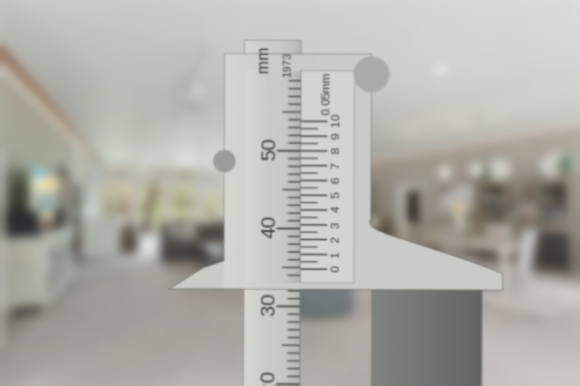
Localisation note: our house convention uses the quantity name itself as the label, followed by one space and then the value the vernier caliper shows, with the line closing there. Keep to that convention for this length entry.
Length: 34.8 mm
